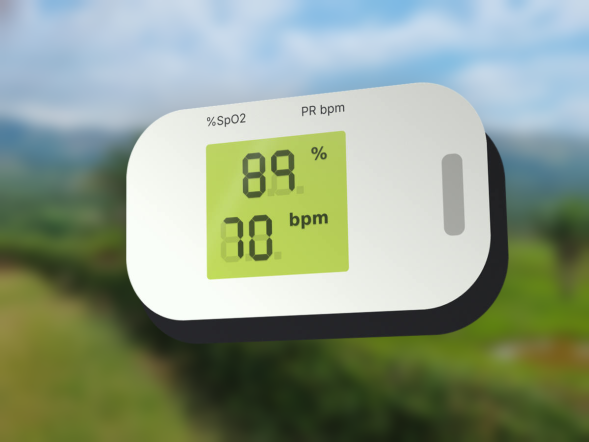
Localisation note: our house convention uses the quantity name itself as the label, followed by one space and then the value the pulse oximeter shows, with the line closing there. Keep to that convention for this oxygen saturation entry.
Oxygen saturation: 89 %
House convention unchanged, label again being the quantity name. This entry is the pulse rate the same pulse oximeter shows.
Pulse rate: 70 bpm
